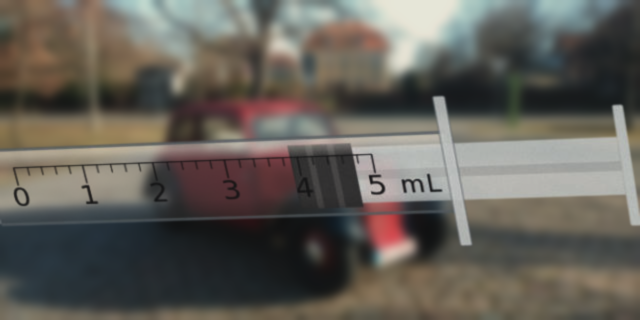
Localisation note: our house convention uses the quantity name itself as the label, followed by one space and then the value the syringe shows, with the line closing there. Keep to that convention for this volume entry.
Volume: 3.9 mL
